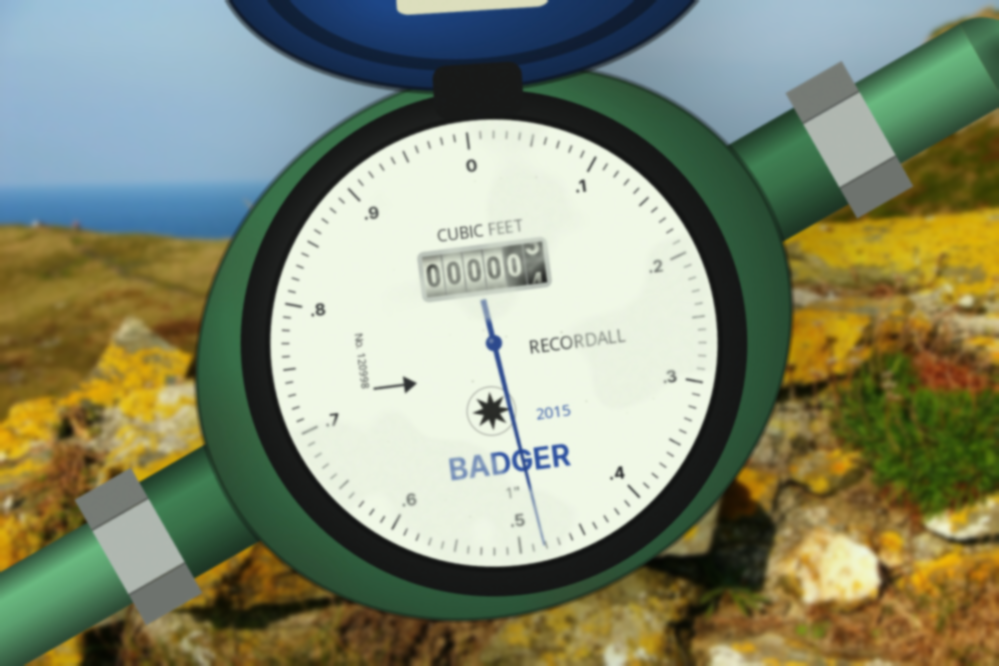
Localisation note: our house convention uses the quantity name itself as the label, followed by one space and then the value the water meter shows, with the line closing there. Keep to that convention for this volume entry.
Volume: 3.48 ft³
